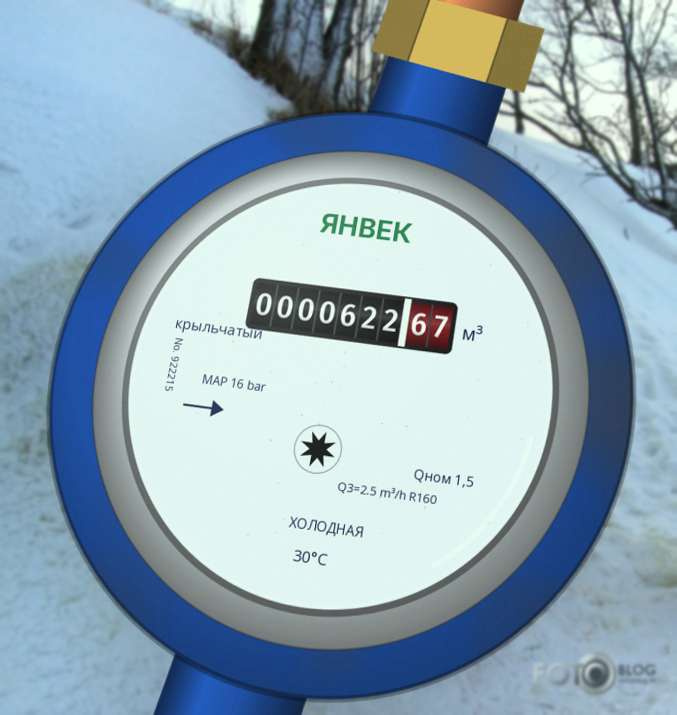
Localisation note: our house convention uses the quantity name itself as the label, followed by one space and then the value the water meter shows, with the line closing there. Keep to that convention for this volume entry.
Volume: 622.67 m³
